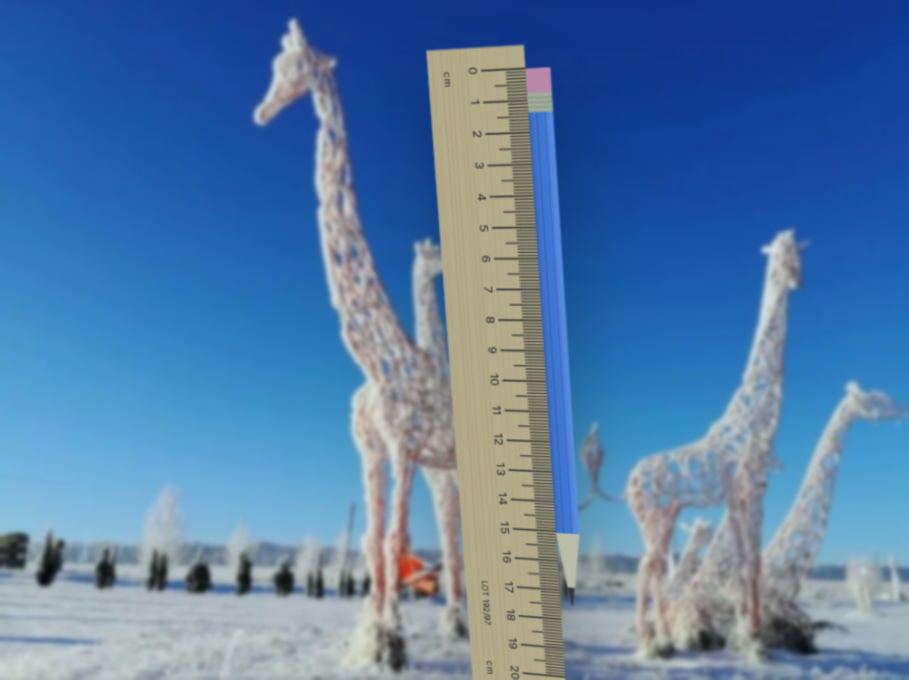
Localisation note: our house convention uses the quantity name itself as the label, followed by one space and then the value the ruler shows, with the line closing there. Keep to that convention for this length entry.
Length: 17.5 cm
